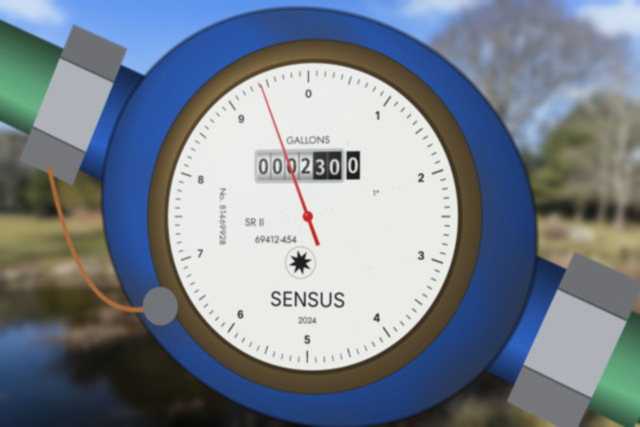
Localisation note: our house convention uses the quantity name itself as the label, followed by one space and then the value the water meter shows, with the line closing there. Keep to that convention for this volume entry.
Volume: 2299.4 gal
